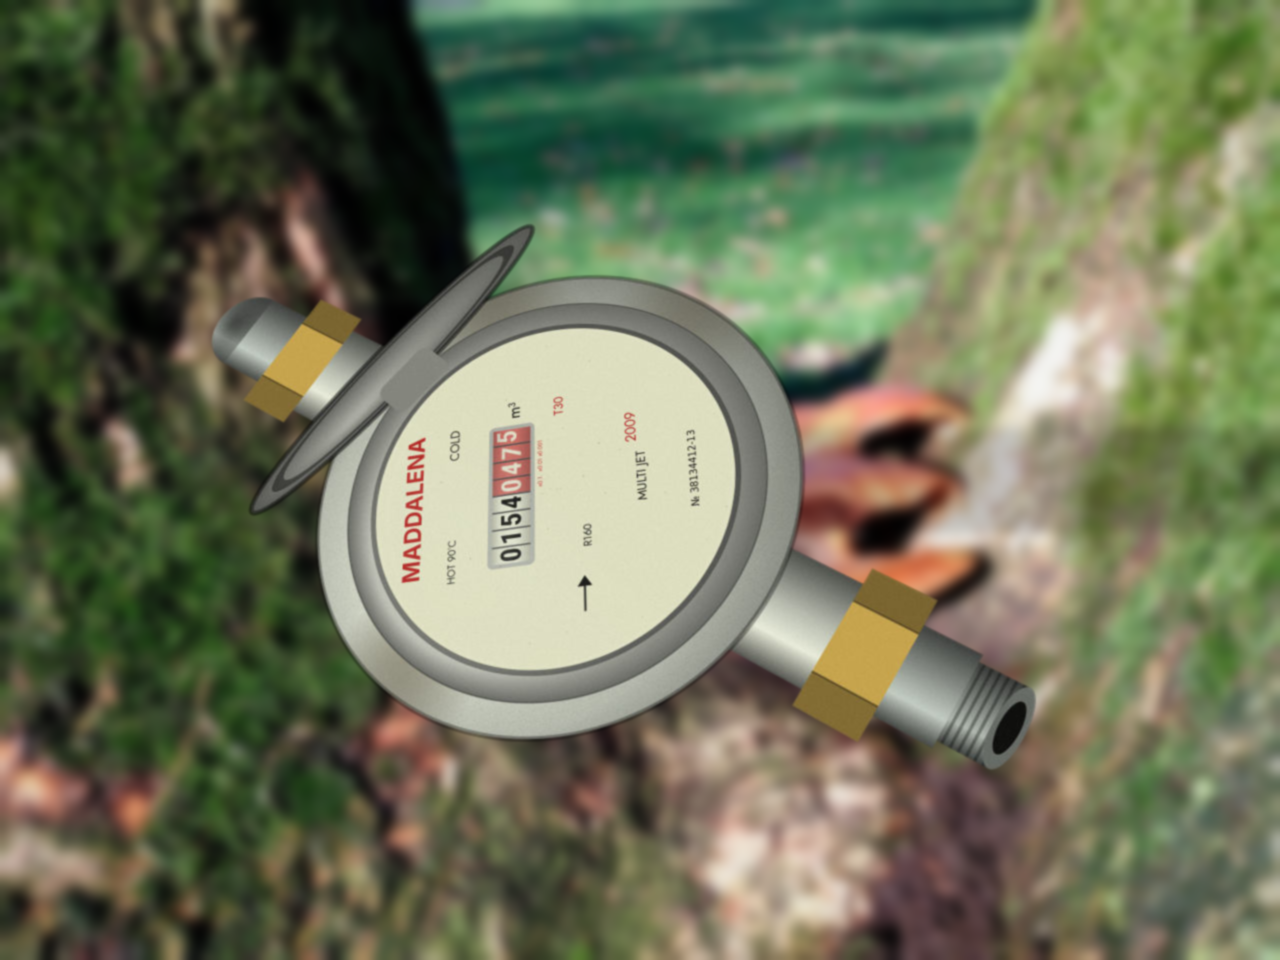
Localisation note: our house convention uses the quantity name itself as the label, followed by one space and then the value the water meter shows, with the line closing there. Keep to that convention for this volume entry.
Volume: 154.0475 m³
